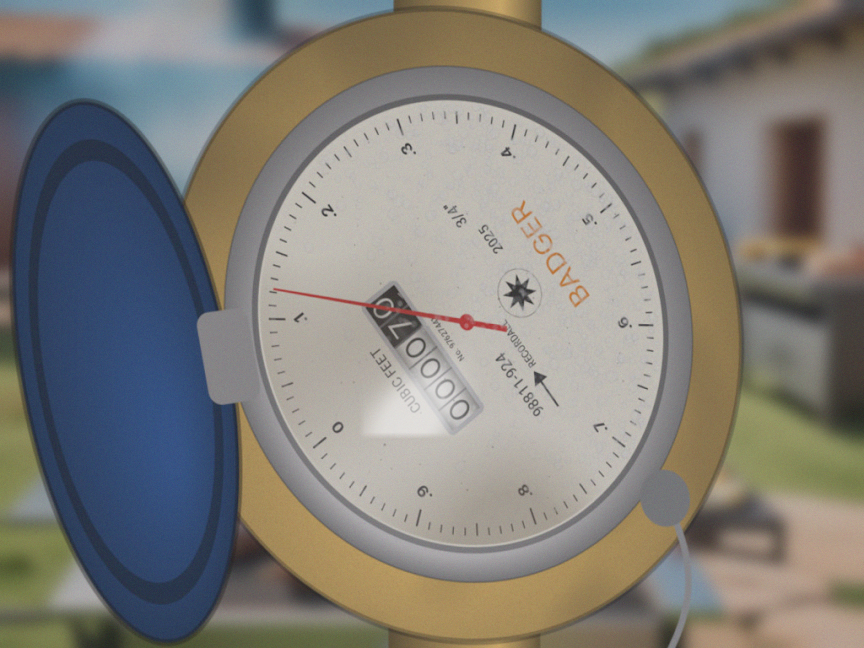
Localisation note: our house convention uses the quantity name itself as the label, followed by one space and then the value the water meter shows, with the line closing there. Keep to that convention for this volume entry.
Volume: 70.12 ft³
